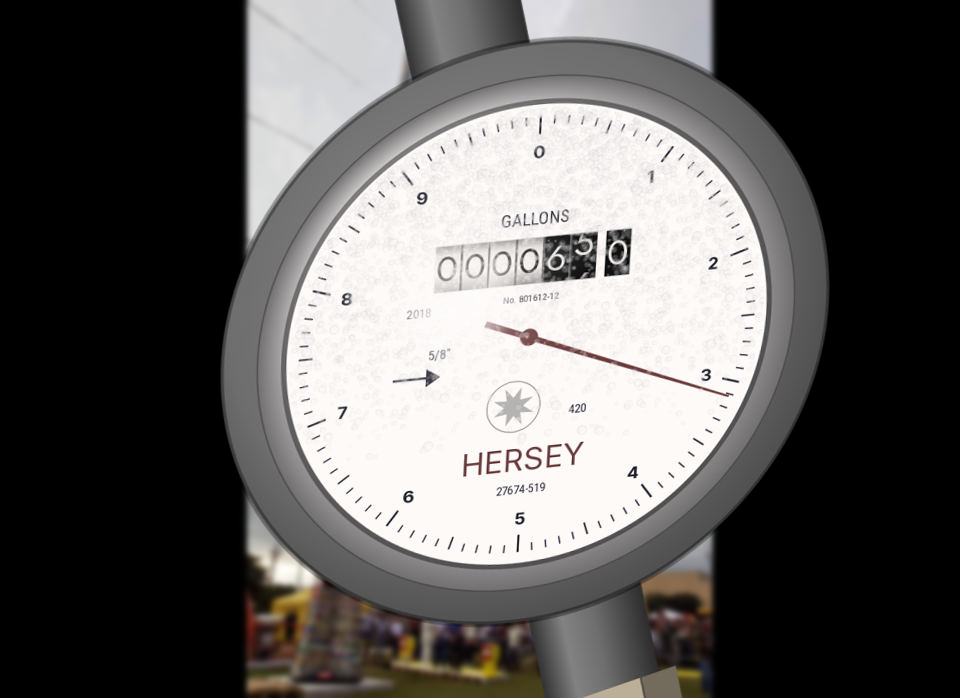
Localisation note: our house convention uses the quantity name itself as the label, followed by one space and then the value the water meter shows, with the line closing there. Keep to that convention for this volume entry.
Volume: 653.1 gal
